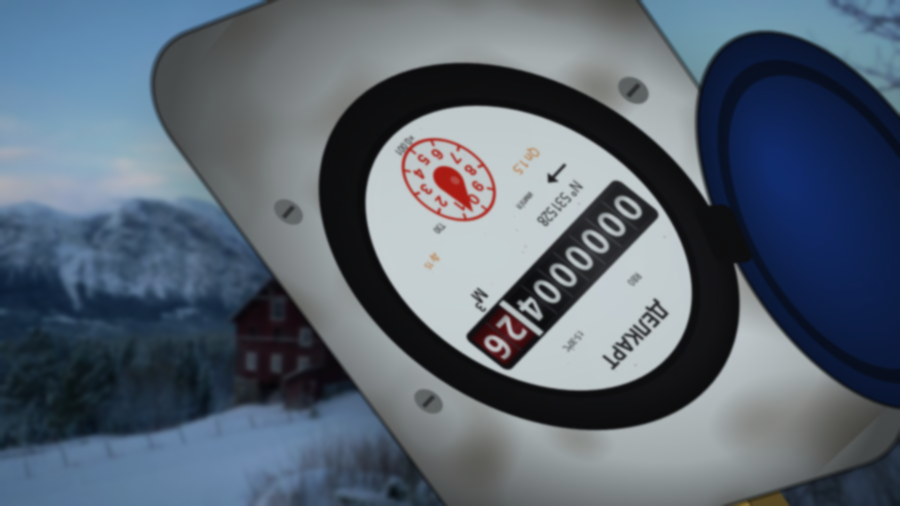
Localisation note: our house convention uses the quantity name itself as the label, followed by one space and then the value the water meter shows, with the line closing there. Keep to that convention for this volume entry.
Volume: 4.260 m³
